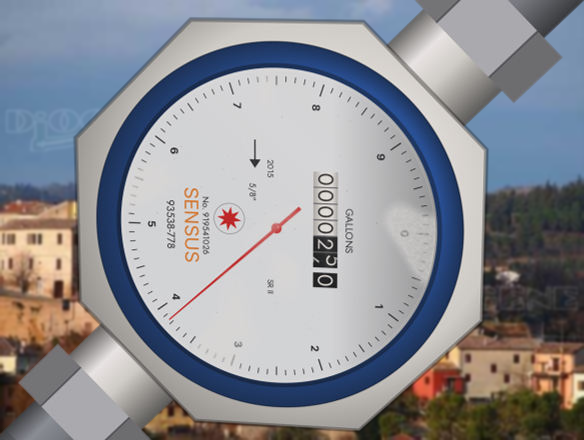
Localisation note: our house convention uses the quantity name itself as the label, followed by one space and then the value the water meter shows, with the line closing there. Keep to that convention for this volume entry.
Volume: 253.8 gal
